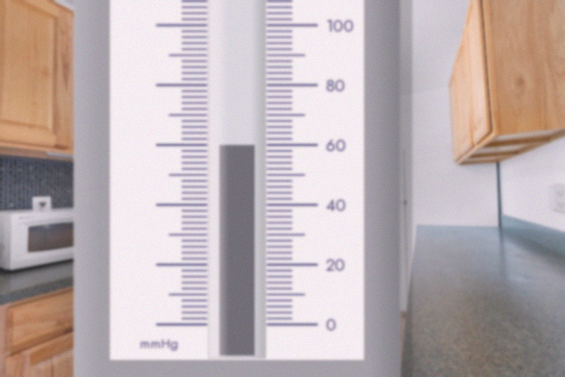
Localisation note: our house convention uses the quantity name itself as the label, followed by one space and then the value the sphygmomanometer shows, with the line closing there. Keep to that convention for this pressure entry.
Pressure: 60 mmHg
